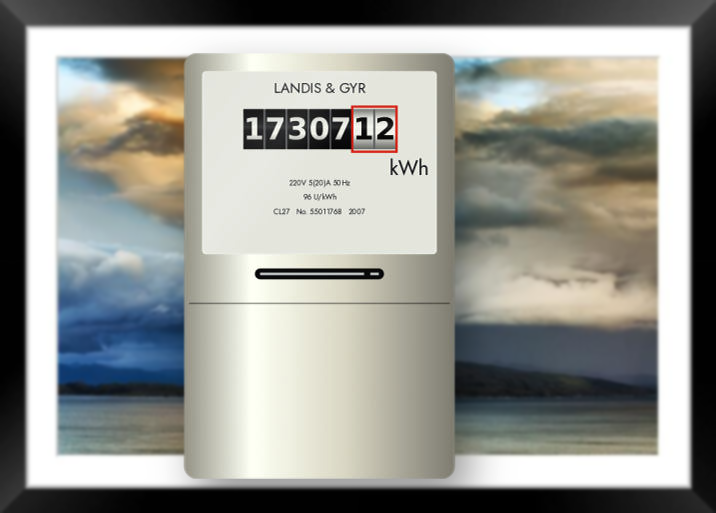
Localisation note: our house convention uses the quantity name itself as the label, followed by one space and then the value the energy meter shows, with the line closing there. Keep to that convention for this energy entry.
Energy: 17307.12 kWh
